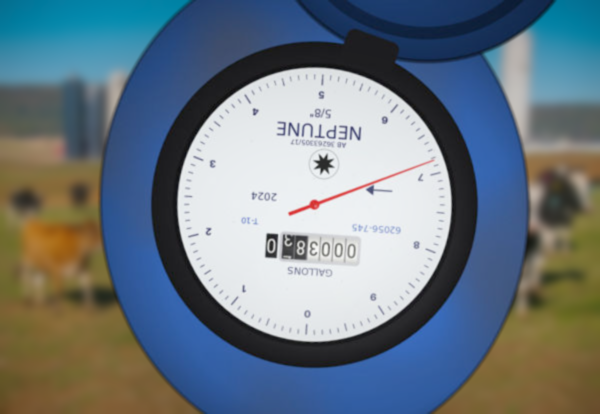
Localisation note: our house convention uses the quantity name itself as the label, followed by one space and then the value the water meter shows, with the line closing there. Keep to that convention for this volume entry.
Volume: 3826.8 gal
